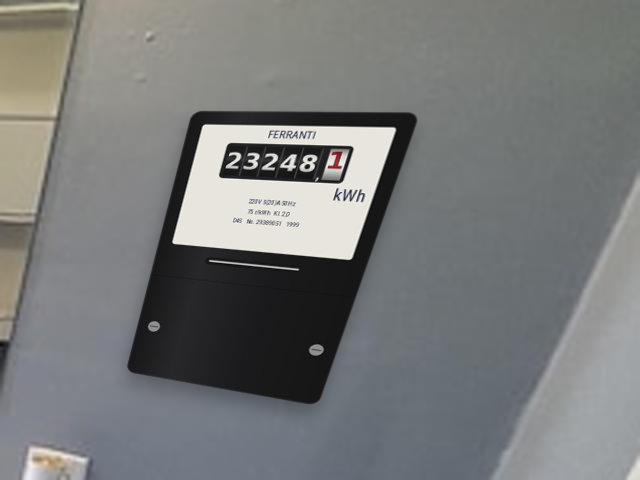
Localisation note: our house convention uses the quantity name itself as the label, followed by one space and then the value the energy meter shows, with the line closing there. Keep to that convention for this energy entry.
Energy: 23248.1 kWh
